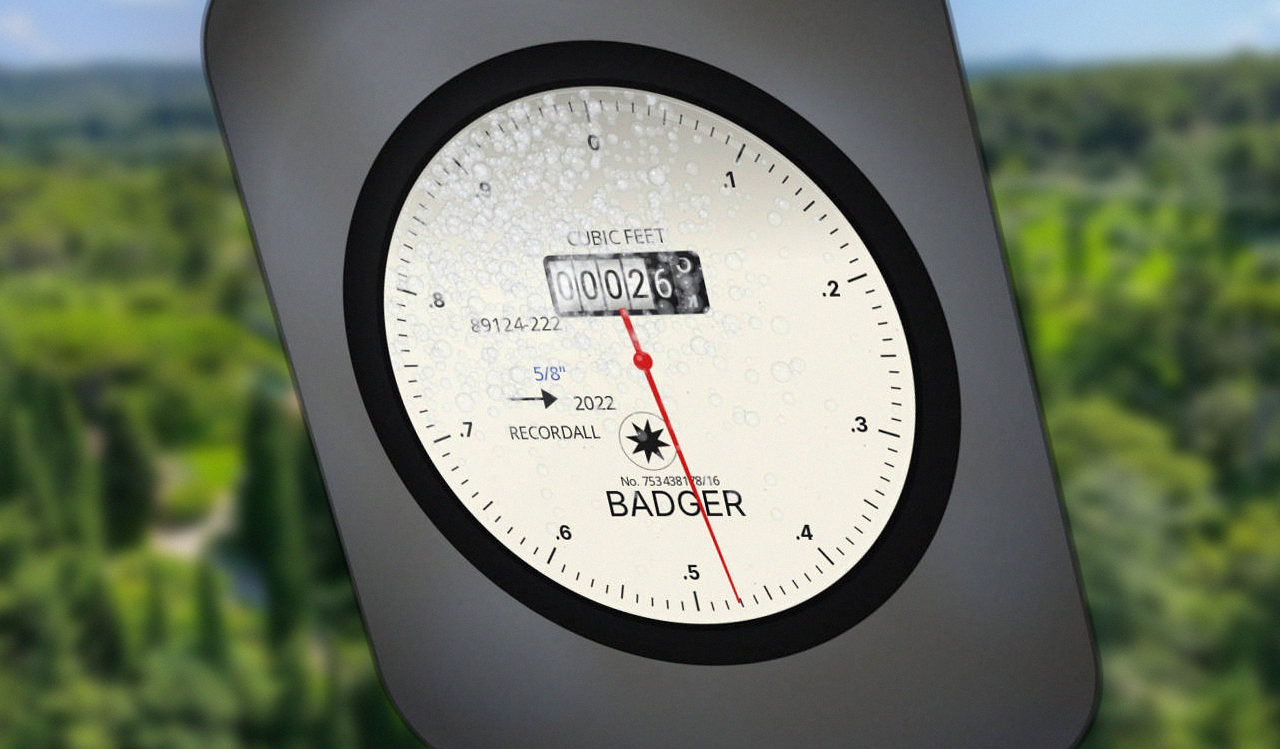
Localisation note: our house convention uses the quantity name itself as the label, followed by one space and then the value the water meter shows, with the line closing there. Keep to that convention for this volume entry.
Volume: 263.47 ft³
